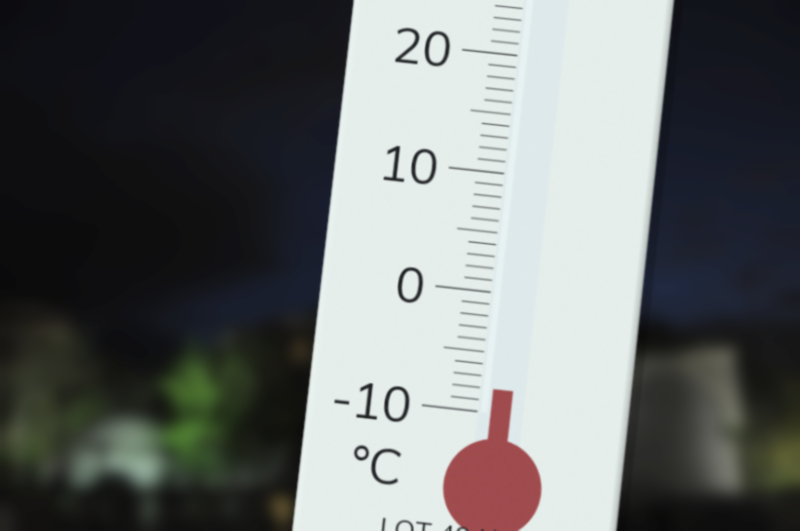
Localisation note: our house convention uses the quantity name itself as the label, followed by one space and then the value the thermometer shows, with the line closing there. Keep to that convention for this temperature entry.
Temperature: -8 °C
